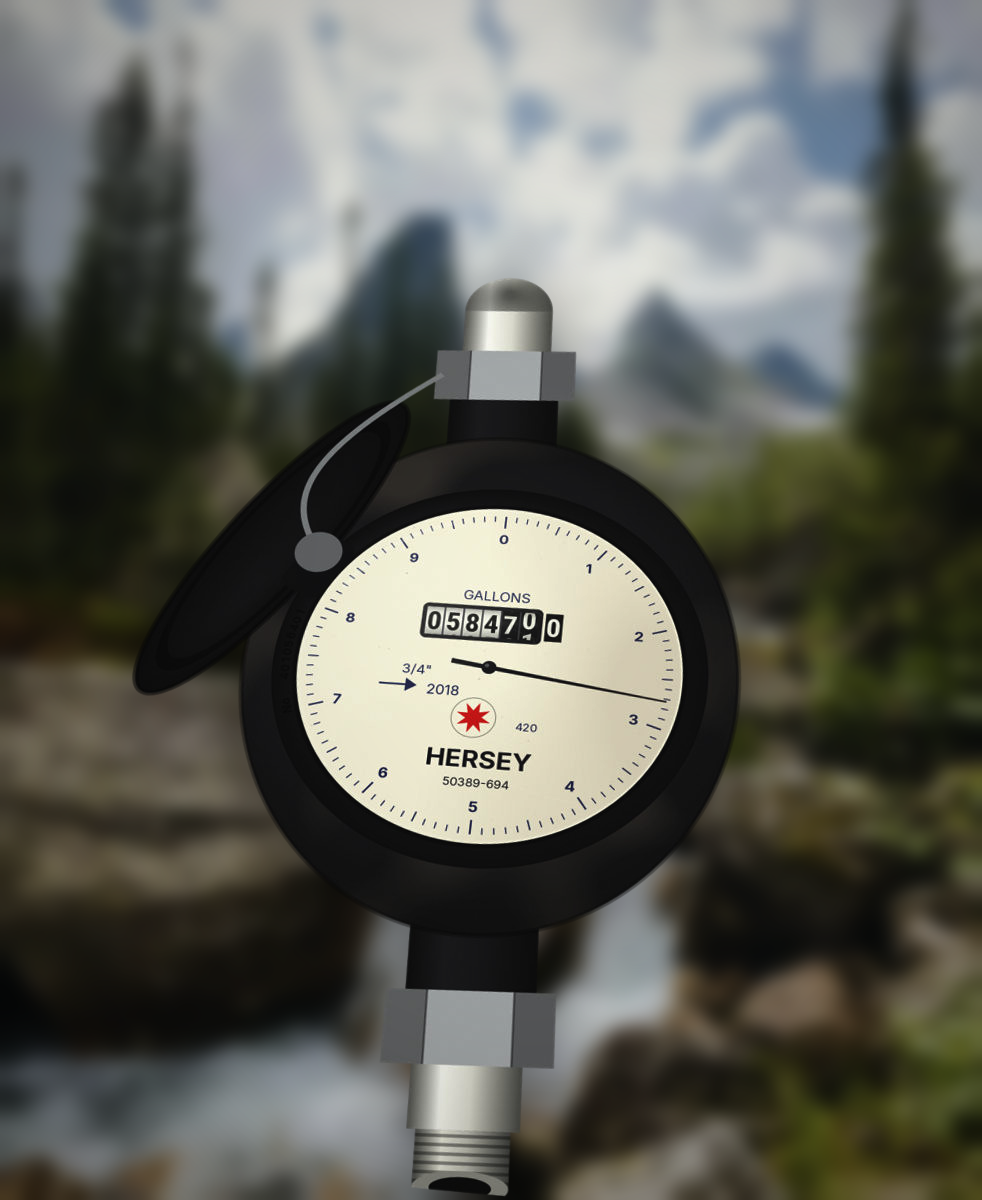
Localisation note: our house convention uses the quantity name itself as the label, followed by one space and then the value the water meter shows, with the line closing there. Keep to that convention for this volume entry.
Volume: 584702.7 gal
